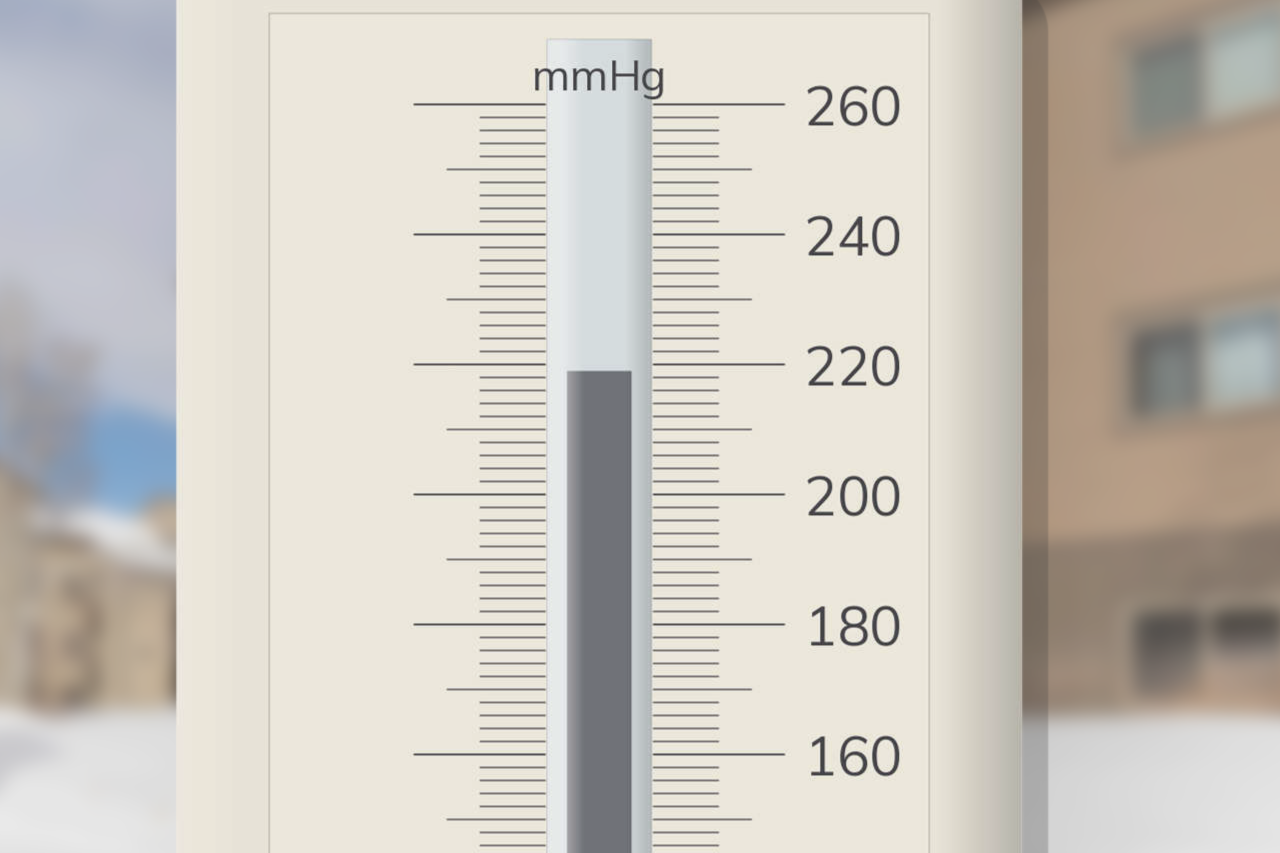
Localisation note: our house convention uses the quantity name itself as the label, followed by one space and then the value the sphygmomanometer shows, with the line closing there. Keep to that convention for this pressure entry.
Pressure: 219 mmHg
